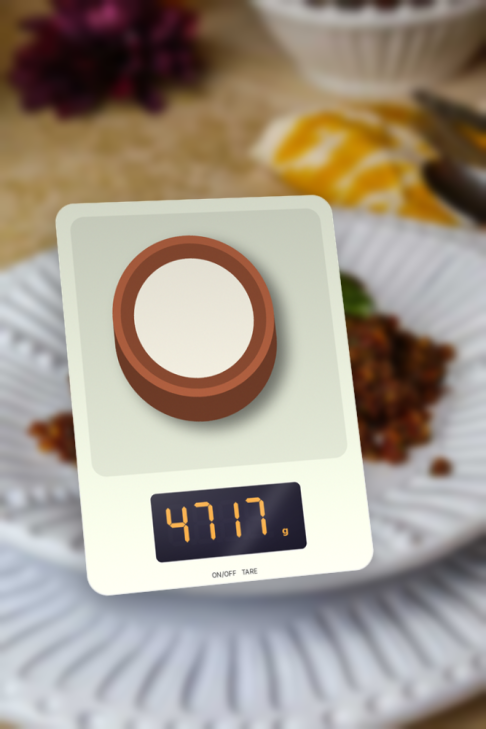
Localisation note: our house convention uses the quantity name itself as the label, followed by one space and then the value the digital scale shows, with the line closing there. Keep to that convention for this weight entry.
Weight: 4717 g
